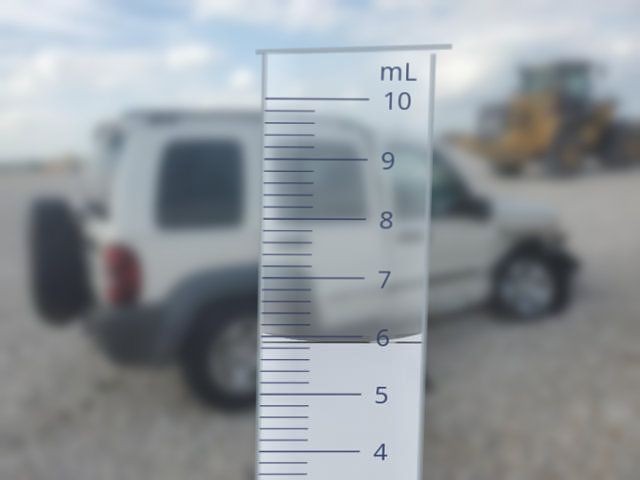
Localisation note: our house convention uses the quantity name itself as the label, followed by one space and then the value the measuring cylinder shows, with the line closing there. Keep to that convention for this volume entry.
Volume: 5.9 mL
